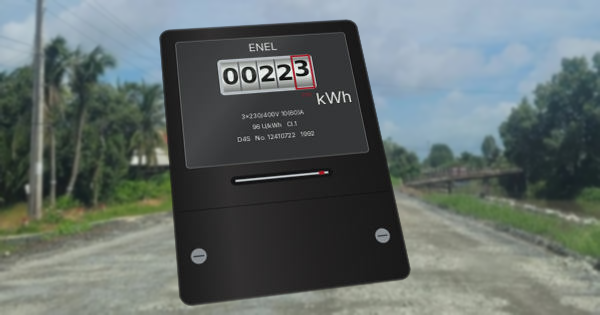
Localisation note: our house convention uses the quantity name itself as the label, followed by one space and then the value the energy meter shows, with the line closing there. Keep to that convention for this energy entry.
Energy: 22.3 kWh
